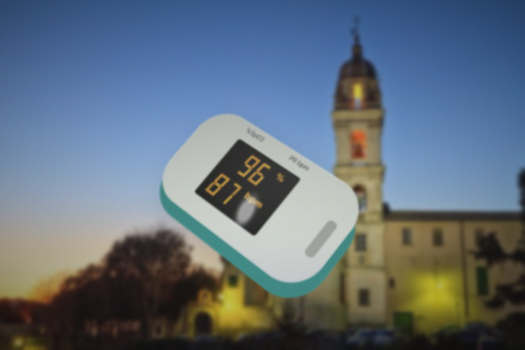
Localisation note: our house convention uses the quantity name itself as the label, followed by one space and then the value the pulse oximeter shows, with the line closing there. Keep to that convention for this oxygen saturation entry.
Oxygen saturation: 96 %
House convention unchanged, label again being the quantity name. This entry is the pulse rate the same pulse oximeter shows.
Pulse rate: 87 bpm
